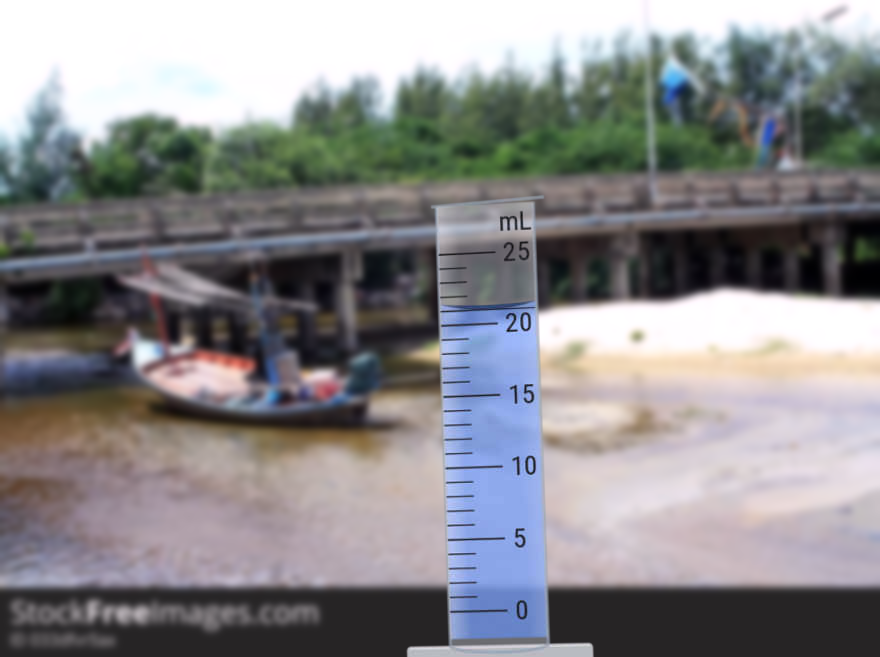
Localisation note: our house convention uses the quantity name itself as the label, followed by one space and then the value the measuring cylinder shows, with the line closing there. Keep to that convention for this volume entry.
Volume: 21 mL
